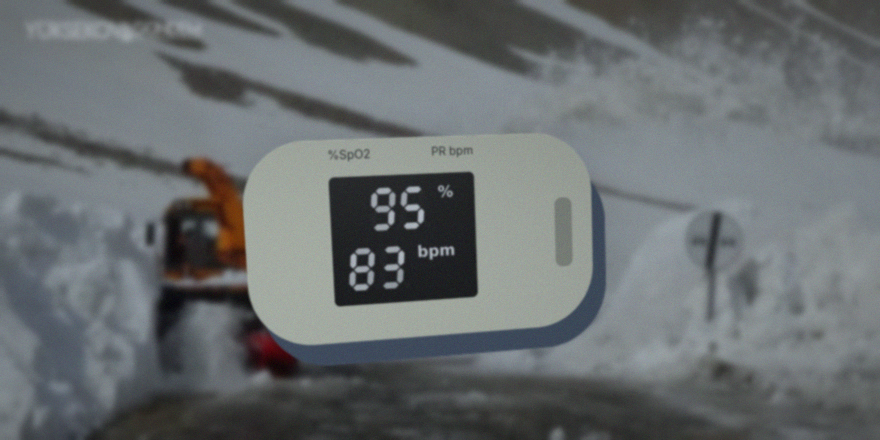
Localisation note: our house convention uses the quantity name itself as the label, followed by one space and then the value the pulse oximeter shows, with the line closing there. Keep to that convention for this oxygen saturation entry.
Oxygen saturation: 95 %
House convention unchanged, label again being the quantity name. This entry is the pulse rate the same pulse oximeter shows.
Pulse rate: 83 bpm
